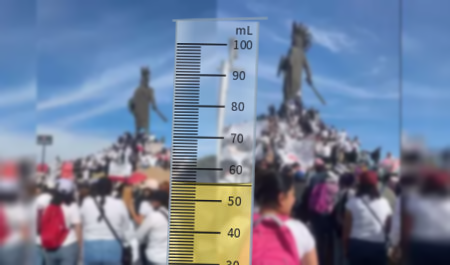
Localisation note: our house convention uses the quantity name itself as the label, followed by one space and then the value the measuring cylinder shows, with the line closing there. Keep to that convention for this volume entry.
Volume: 55 mL
